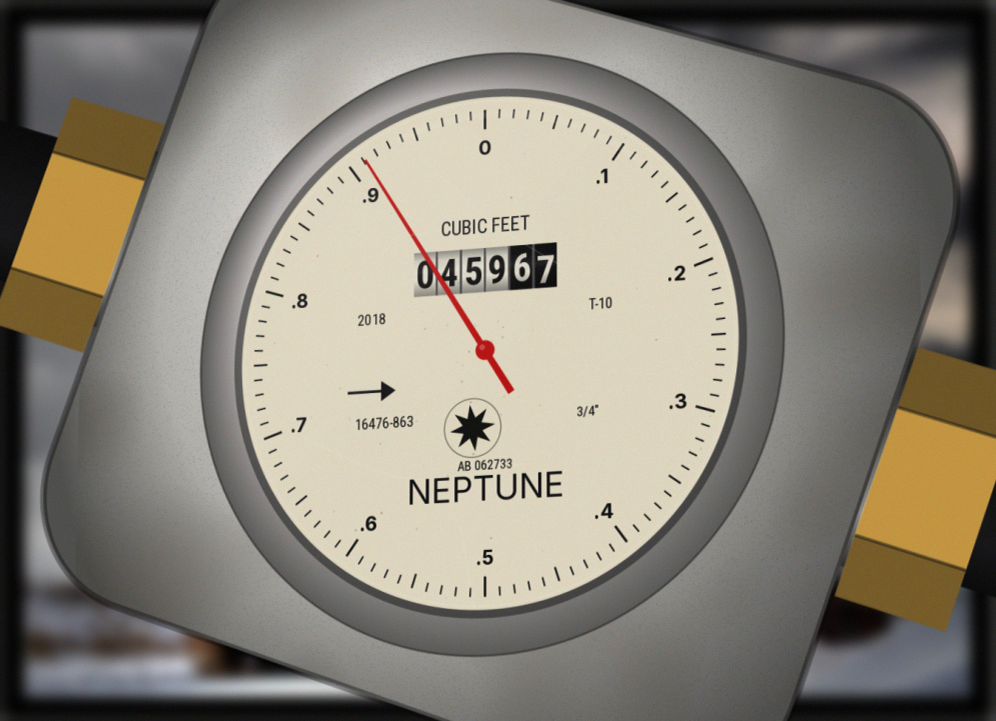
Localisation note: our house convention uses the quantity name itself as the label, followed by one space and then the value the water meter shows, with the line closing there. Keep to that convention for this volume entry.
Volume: 45966.91 ft³
